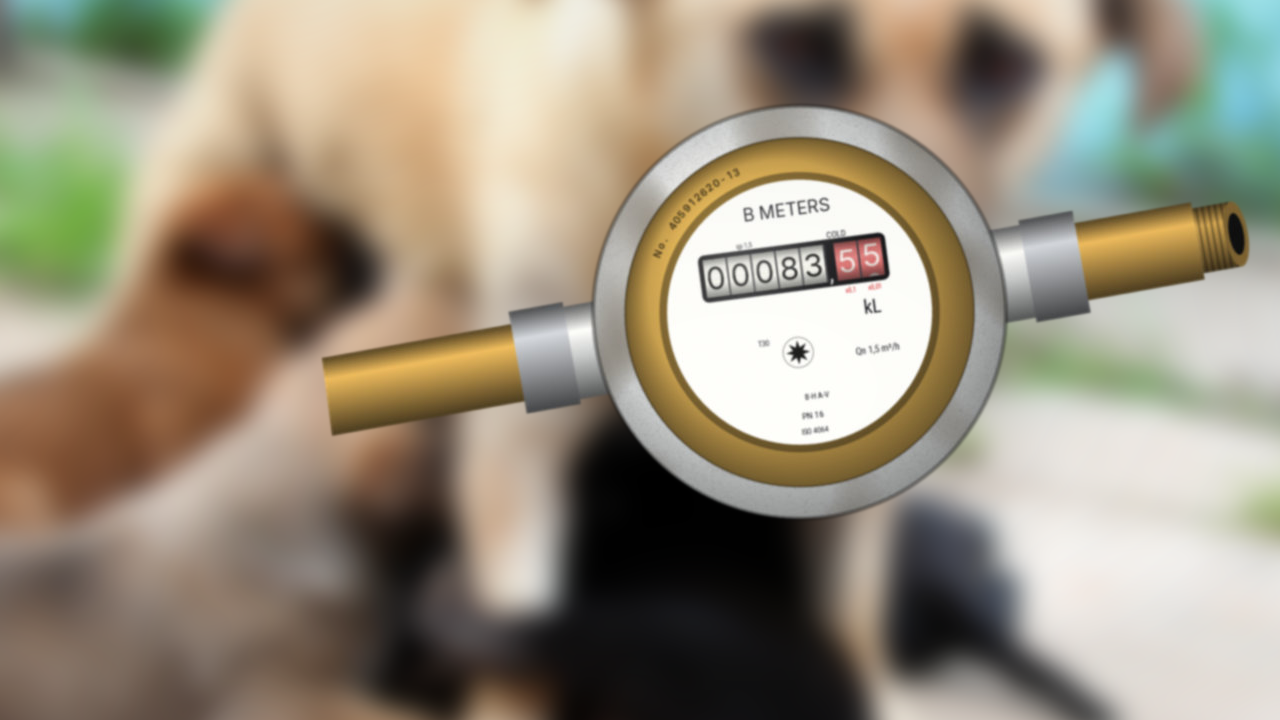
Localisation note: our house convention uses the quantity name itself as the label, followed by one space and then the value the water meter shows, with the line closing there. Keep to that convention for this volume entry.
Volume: 83.55 kL
